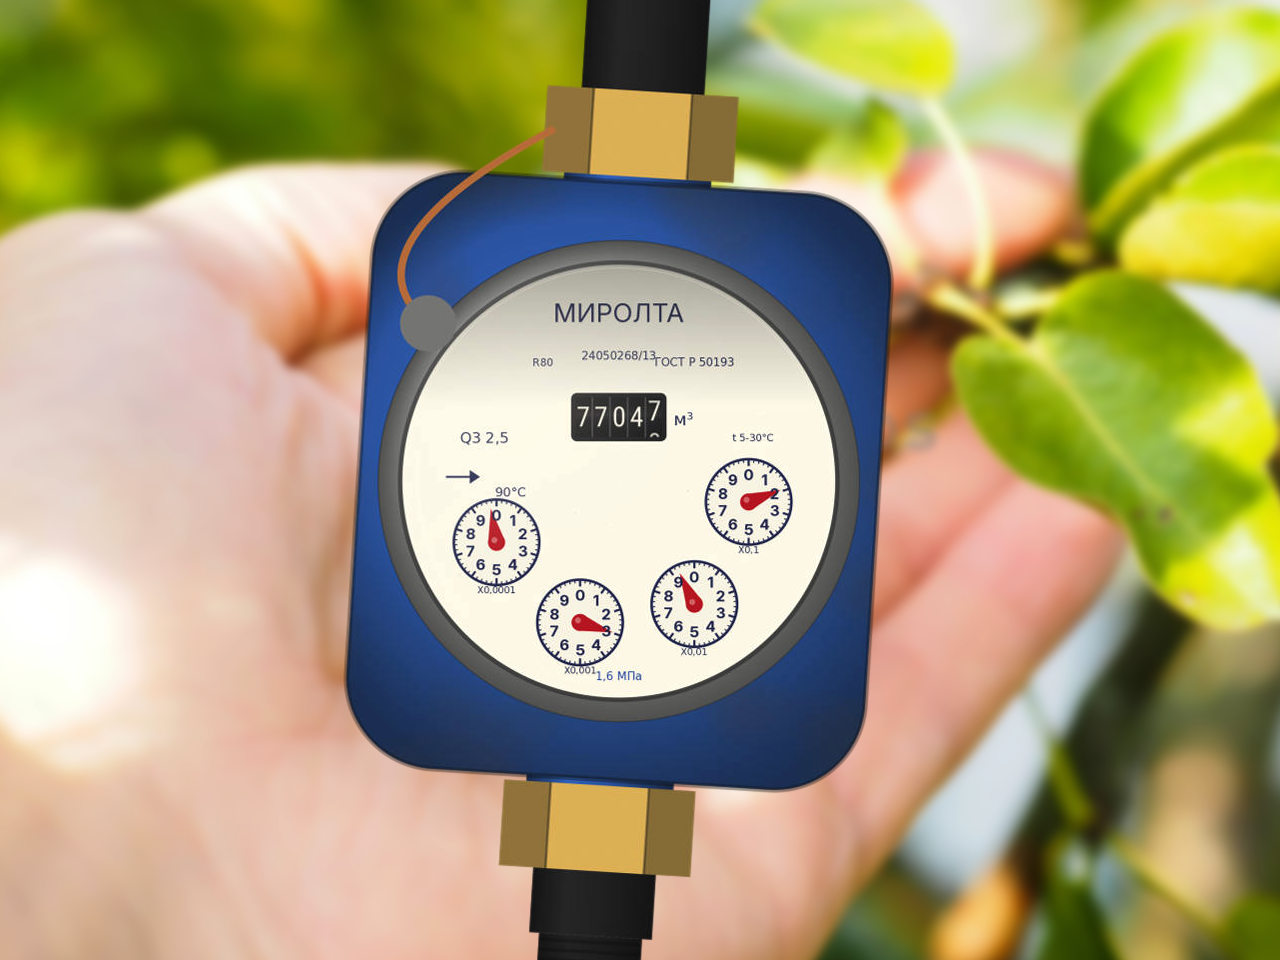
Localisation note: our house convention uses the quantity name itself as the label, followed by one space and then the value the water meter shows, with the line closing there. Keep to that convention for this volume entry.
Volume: 77047.1929 m³
